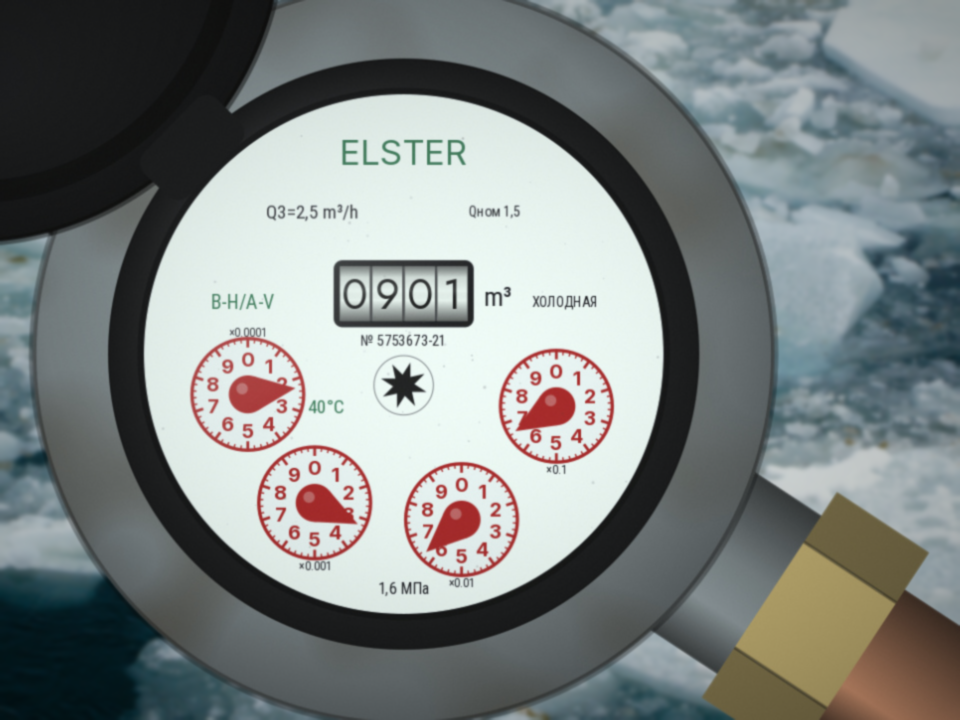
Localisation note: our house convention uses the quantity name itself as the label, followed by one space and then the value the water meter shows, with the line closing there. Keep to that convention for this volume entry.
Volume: 901.6632 m³
